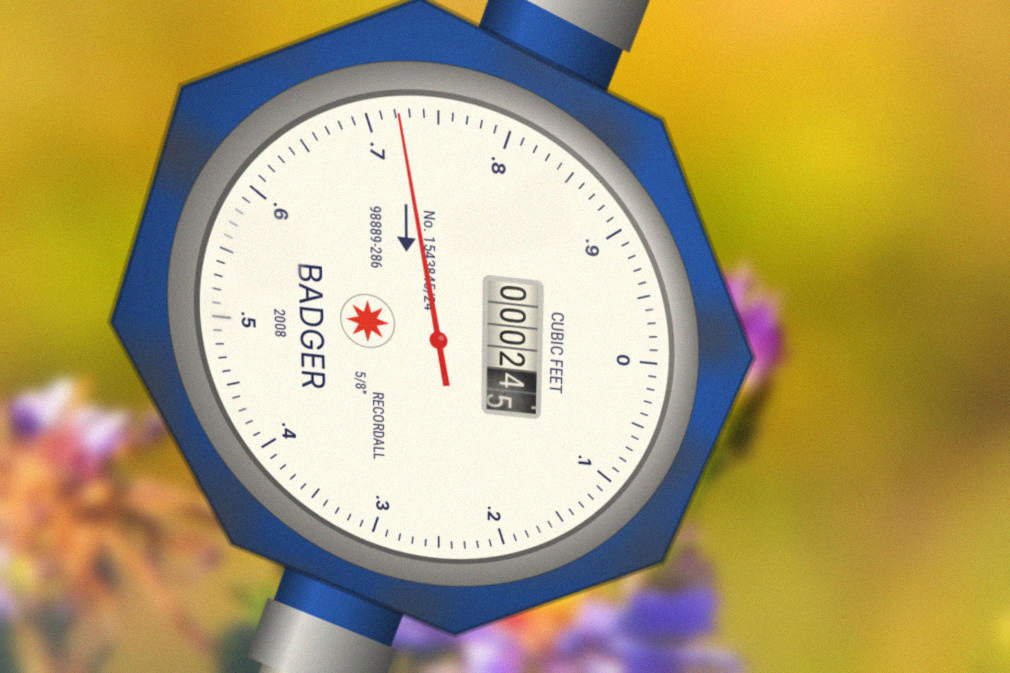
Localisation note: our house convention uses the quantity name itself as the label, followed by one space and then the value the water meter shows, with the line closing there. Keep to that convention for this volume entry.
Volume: 244.72 ft³
